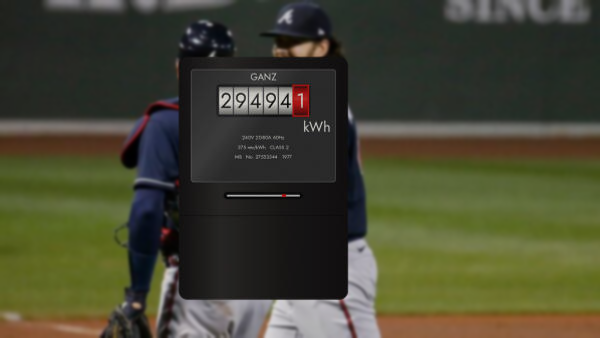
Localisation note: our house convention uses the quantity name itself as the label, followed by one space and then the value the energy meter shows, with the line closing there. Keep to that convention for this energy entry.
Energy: 29494.1 kWh
